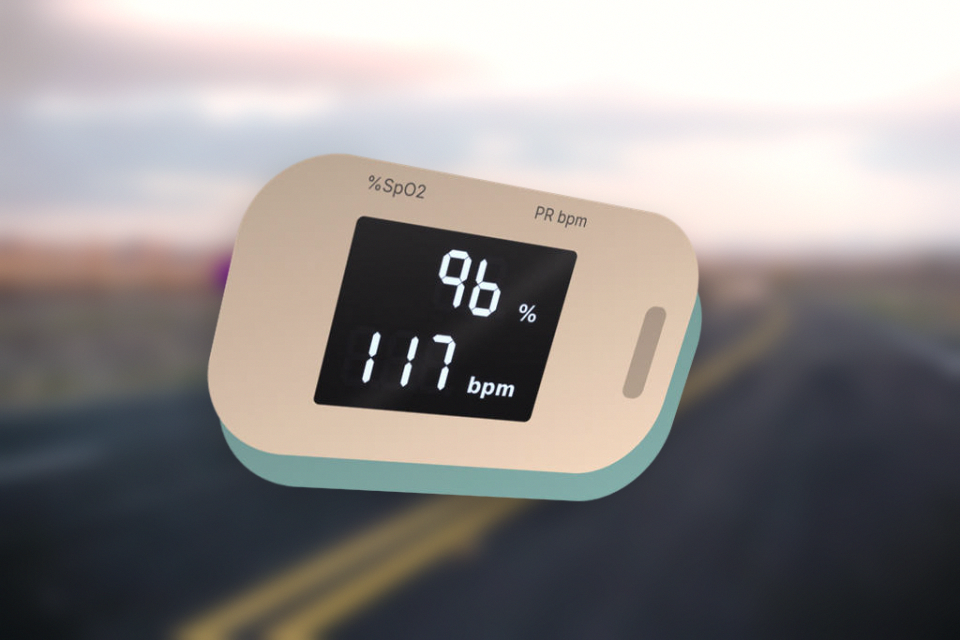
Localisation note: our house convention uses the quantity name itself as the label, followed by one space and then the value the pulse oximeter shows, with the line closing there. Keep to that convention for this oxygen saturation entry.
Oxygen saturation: 96 %
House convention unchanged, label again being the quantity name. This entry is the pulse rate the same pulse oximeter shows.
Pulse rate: 117 bpm
